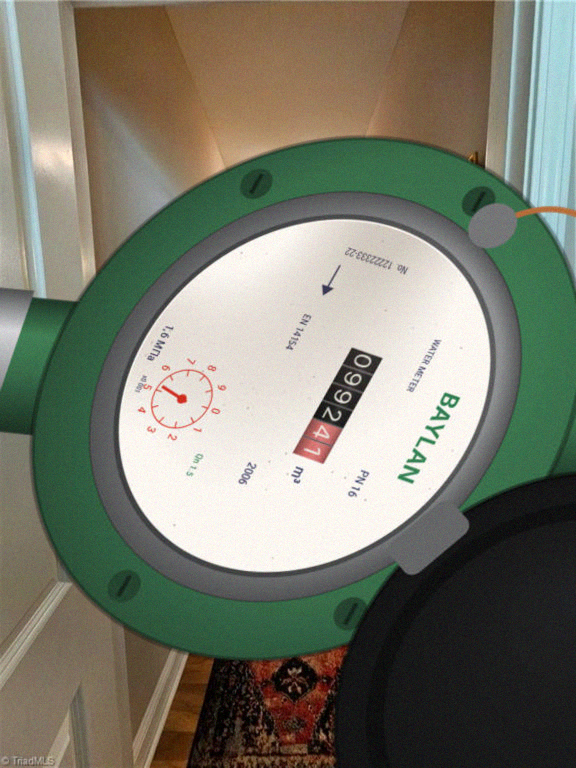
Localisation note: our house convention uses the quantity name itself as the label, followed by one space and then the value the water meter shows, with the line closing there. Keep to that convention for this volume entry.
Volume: 992.415 m³
